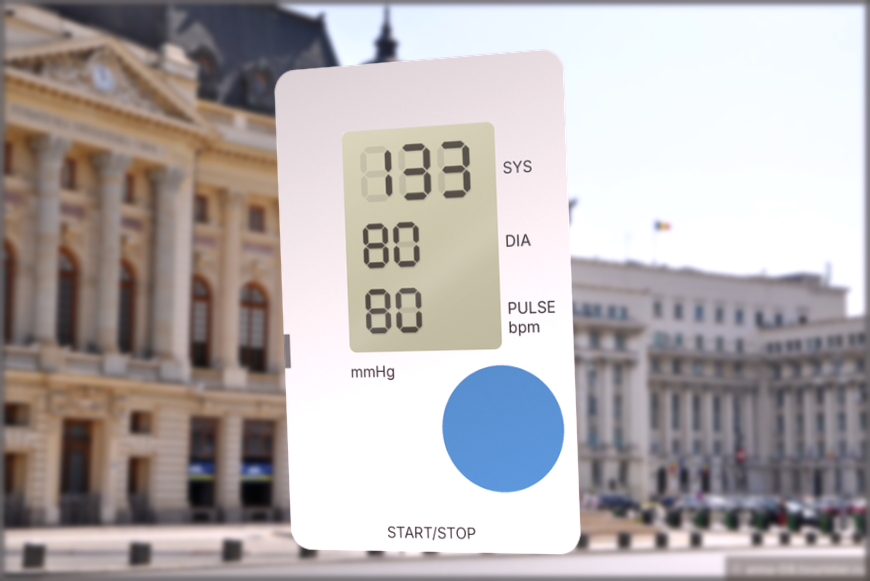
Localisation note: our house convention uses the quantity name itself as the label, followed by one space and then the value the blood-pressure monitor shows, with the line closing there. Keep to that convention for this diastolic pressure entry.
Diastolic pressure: 80 mmHg
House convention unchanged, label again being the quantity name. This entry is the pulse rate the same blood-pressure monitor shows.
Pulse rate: 80 bpm
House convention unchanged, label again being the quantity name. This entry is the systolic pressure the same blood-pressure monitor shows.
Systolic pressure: 133 mmHg
